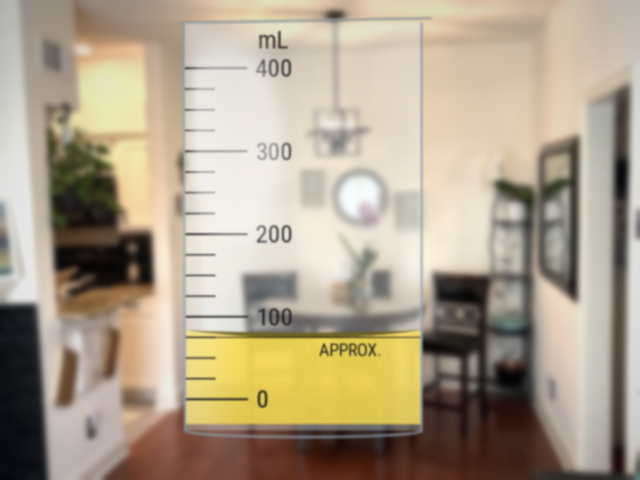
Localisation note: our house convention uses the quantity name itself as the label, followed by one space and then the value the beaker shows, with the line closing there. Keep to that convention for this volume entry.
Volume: 75 mL
